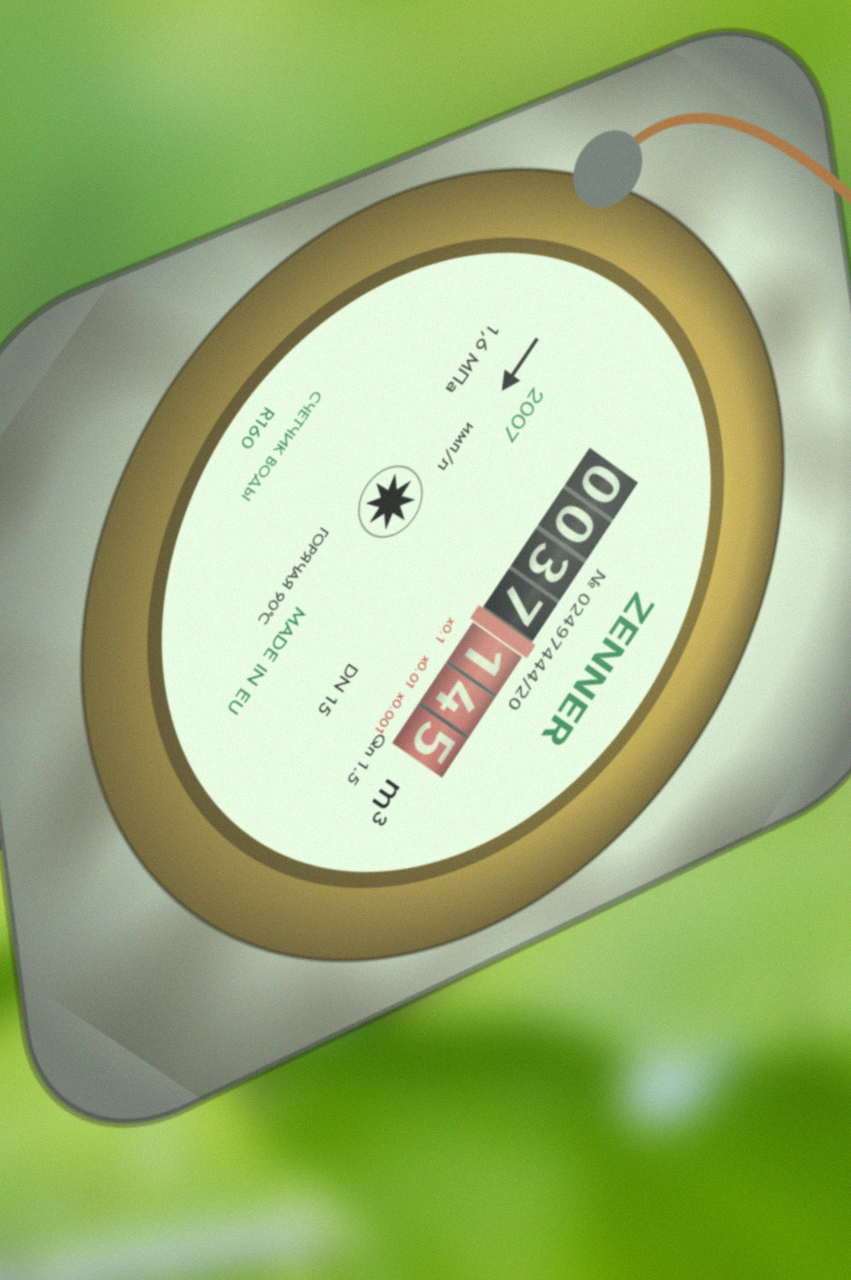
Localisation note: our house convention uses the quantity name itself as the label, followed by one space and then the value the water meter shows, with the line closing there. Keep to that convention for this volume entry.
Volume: 37.145 m³
